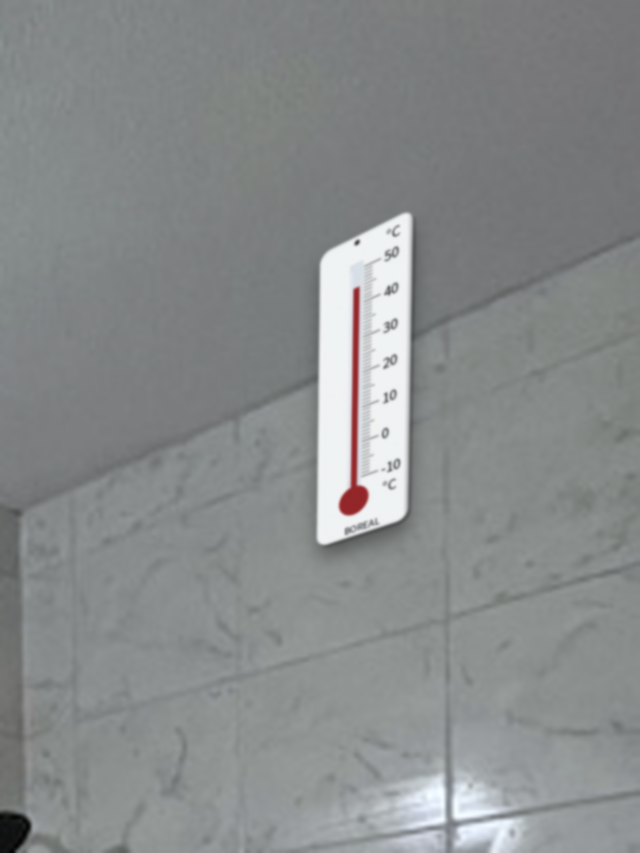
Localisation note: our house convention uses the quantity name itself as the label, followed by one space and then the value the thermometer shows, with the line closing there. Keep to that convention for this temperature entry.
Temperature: 45 °C
